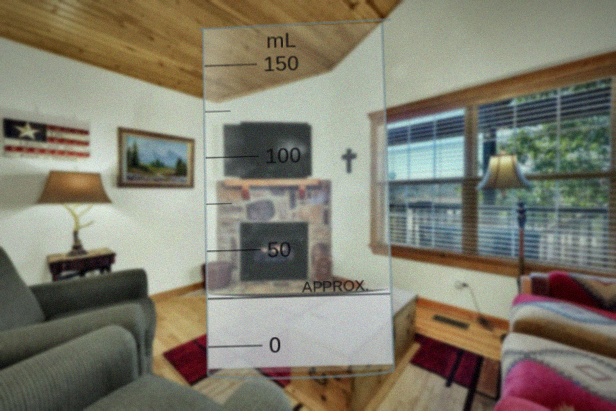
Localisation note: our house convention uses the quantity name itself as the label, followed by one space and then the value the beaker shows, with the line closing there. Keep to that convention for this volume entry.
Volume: 25 mL
